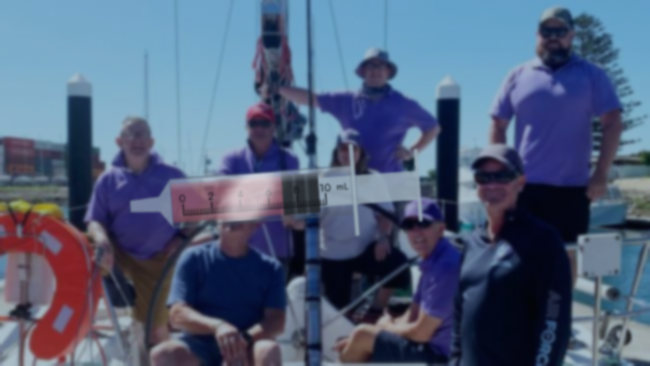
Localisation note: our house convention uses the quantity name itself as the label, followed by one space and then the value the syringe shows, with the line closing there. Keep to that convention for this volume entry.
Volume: 7 mL
